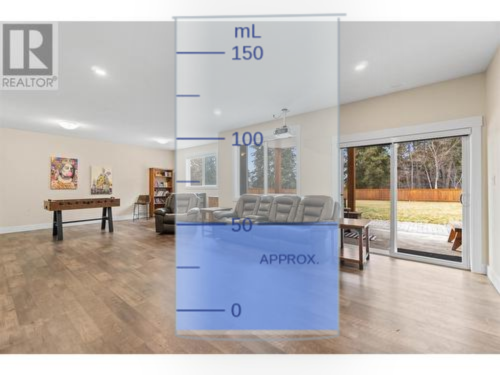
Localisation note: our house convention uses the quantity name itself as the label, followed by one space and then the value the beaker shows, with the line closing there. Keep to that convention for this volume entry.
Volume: 50 mL
